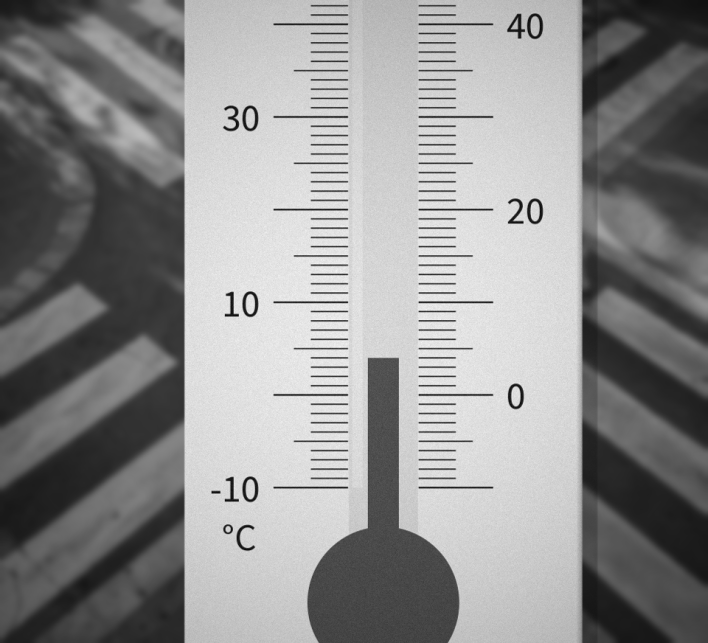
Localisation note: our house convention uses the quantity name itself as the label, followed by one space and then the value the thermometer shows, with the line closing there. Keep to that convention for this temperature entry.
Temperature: 4 °C
